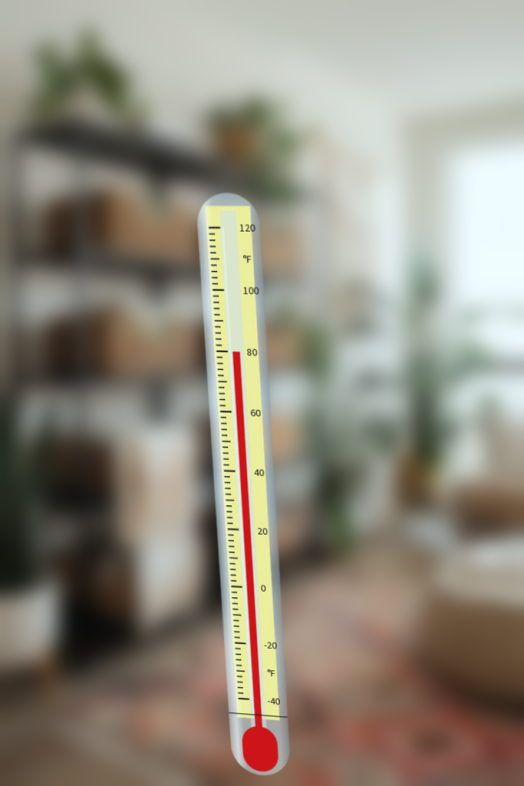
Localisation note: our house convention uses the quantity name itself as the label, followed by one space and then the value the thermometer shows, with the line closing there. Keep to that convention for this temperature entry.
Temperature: 80 °F
